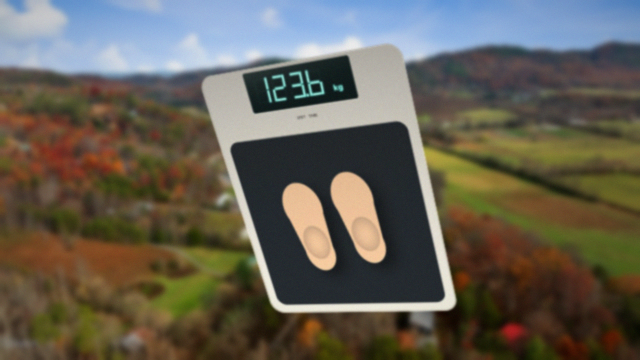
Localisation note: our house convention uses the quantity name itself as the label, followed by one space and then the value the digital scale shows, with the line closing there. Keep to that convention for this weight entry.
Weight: 123.6 kg
